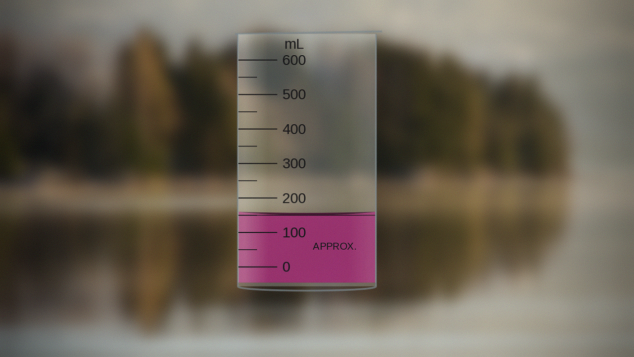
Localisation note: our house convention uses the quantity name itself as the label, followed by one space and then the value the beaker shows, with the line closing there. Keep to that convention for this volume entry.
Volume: 150 mL
